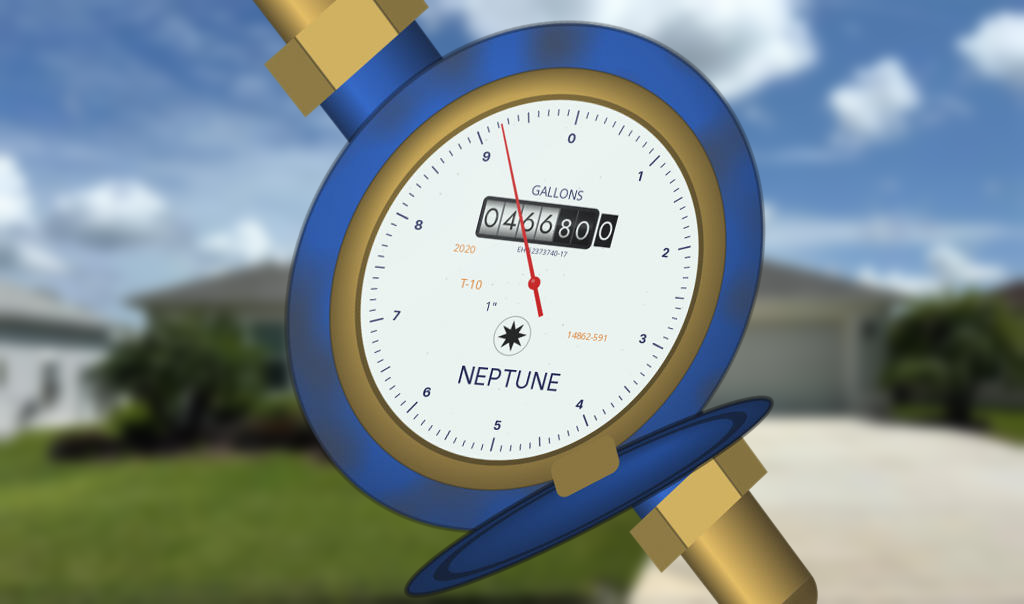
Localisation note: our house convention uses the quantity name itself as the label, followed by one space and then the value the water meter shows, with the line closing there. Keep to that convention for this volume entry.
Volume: 466799.2 gal
